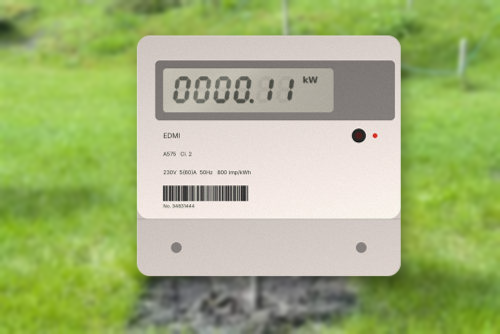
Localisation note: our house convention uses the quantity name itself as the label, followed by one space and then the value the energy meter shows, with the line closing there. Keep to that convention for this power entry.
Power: 0.11 kW
